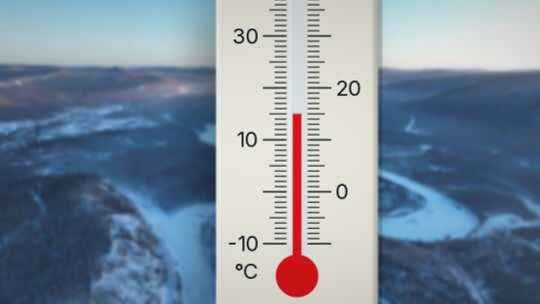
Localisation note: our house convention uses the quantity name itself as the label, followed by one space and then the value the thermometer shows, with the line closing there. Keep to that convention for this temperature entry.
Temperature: 15 °C
